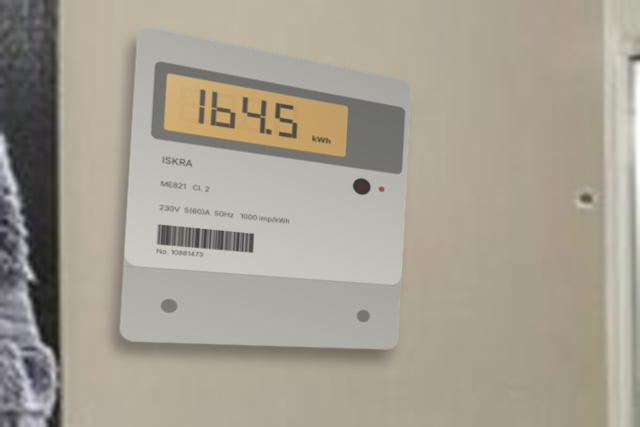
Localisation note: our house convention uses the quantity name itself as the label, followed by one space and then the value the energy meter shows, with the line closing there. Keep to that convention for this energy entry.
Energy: 164.5 kWh
